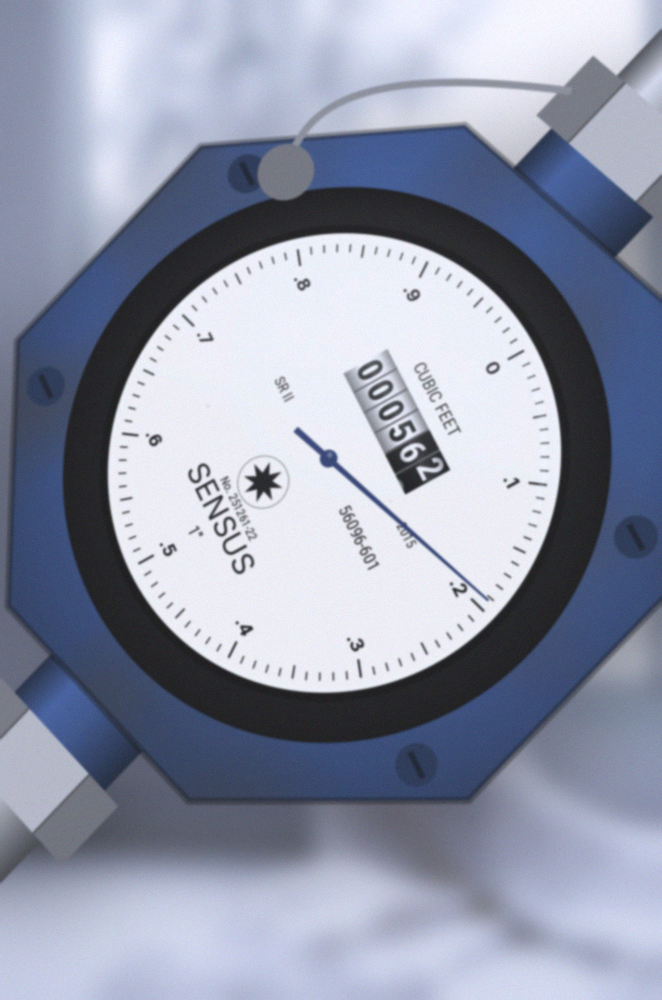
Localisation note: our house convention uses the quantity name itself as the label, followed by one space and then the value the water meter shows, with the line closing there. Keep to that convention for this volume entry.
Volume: 562.19 ft³
